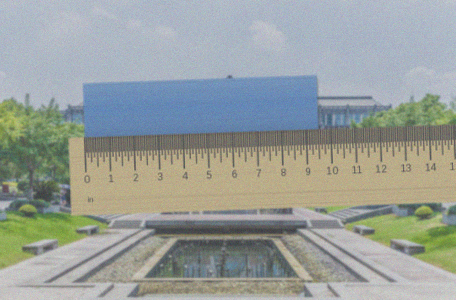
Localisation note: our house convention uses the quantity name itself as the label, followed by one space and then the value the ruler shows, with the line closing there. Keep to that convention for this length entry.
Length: 9.5 in
